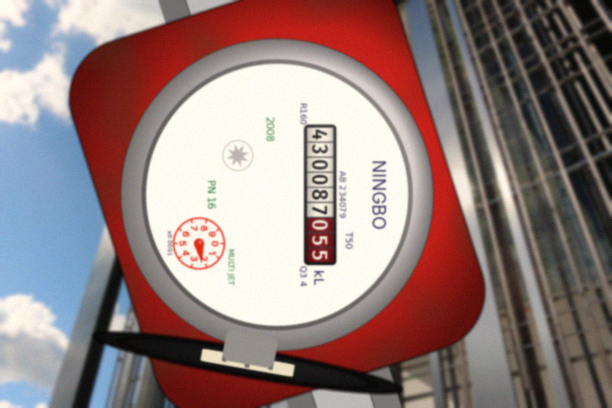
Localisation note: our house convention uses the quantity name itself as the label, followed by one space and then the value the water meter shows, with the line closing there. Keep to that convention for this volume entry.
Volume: 430087.0552 kL
